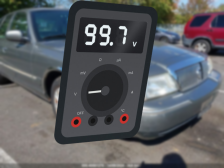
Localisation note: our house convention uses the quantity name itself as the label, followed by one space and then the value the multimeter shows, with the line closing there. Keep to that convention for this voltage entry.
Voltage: 99.7 V
